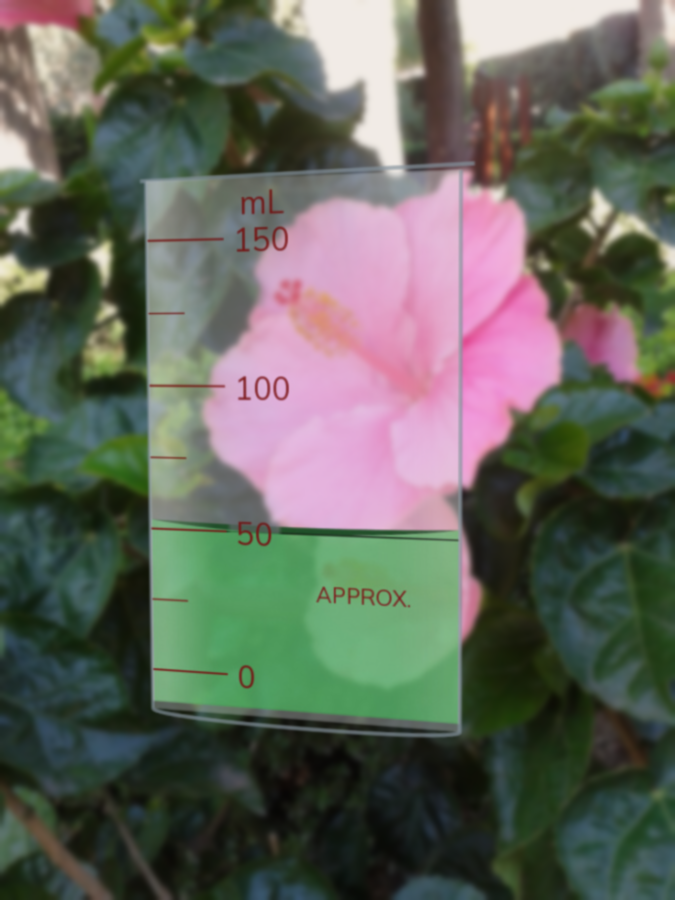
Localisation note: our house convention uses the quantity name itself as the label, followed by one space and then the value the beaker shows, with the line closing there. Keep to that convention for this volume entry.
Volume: 50 mL
